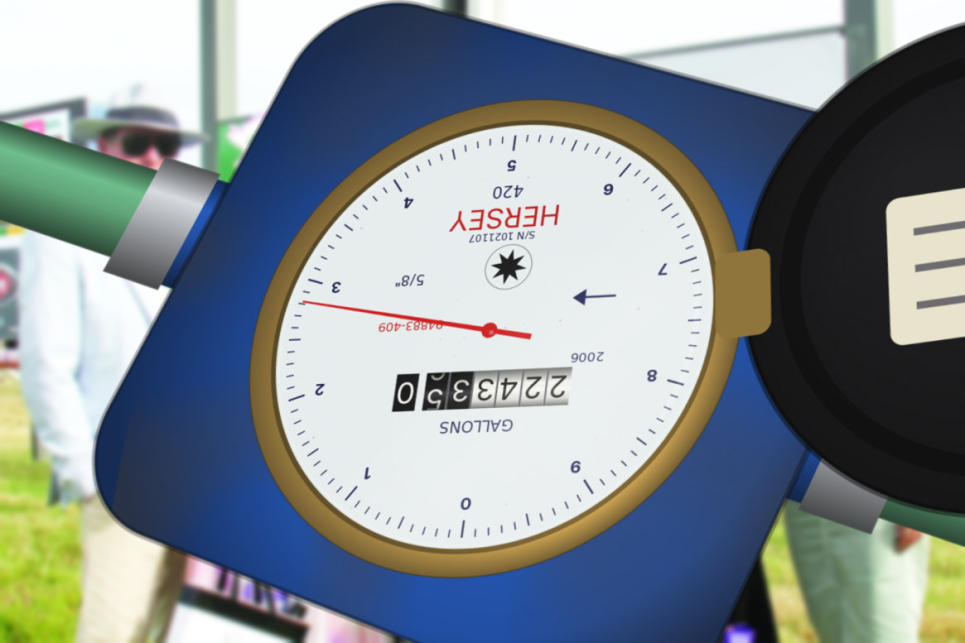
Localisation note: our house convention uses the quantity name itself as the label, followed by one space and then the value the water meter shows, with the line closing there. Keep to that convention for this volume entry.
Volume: 2243352.8 gal
